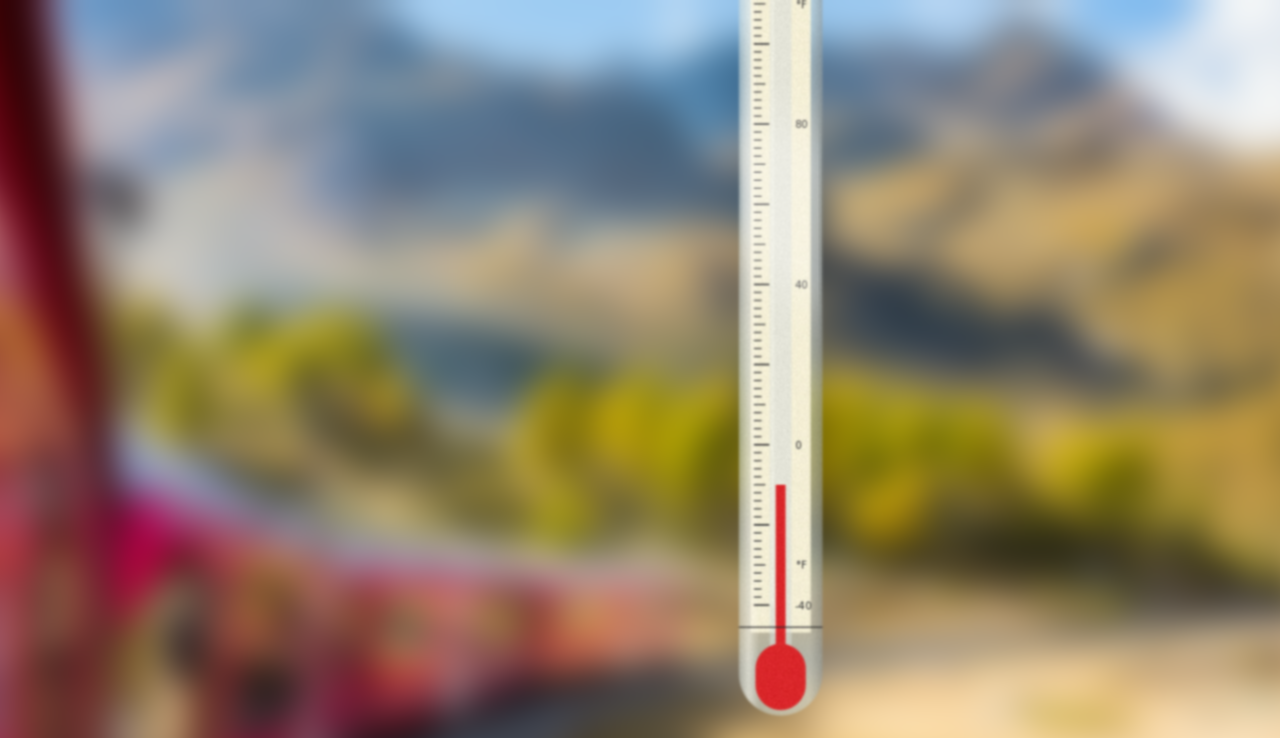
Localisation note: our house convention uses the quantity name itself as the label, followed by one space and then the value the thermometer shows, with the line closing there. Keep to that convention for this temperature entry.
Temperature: -10 °F
